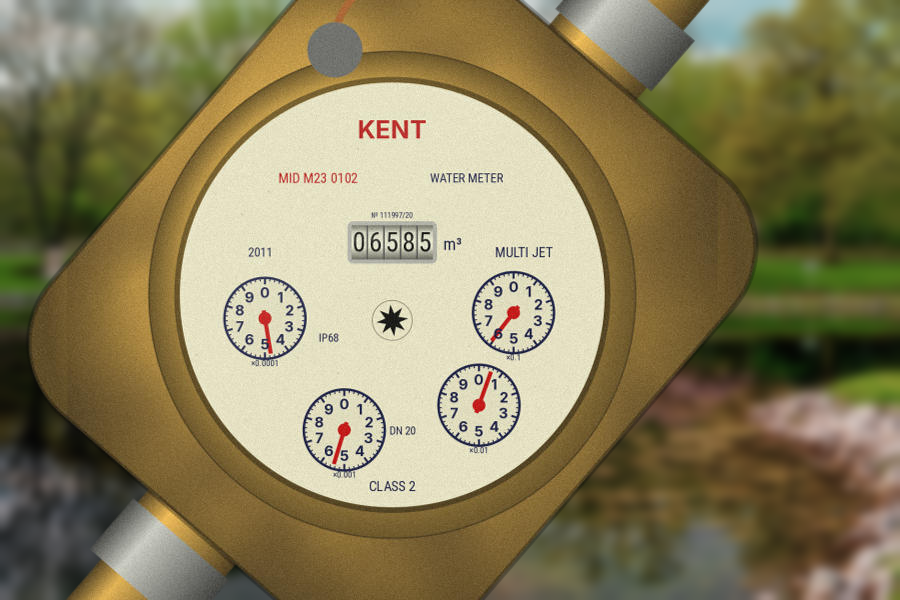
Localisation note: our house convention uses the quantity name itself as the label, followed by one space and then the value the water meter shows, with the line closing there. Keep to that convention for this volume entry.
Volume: 6585.6054 m³
